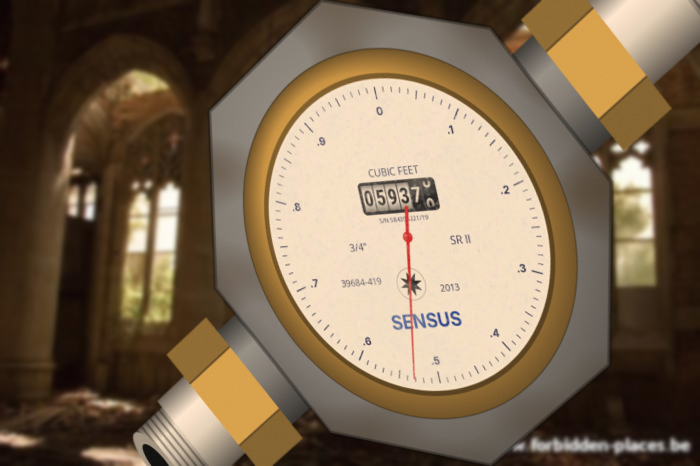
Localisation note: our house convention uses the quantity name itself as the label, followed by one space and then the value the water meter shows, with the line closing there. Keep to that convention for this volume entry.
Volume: 59378.53 ft³
